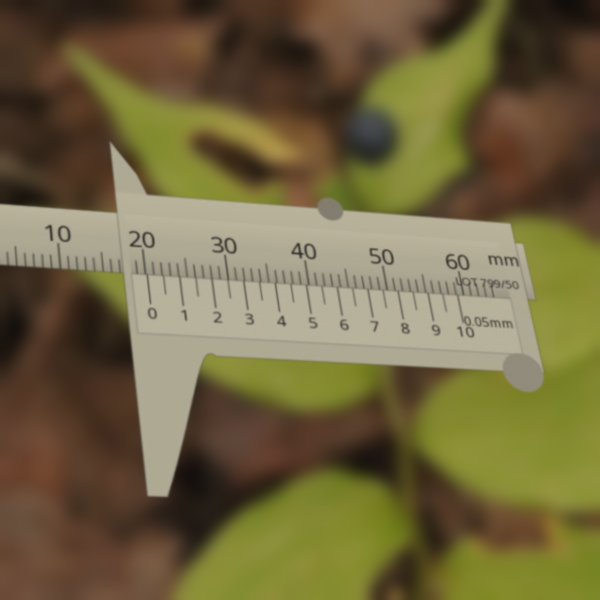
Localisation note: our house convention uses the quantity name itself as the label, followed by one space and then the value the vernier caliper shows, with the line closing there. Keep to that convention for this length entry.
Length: 20.2 mm
